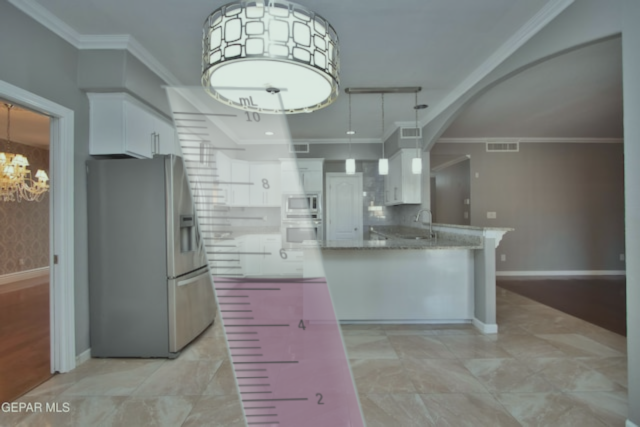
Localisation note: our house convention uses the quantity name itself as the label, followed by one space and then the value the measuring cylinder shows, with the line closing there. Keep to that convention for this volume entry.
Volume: 5.2 mL
